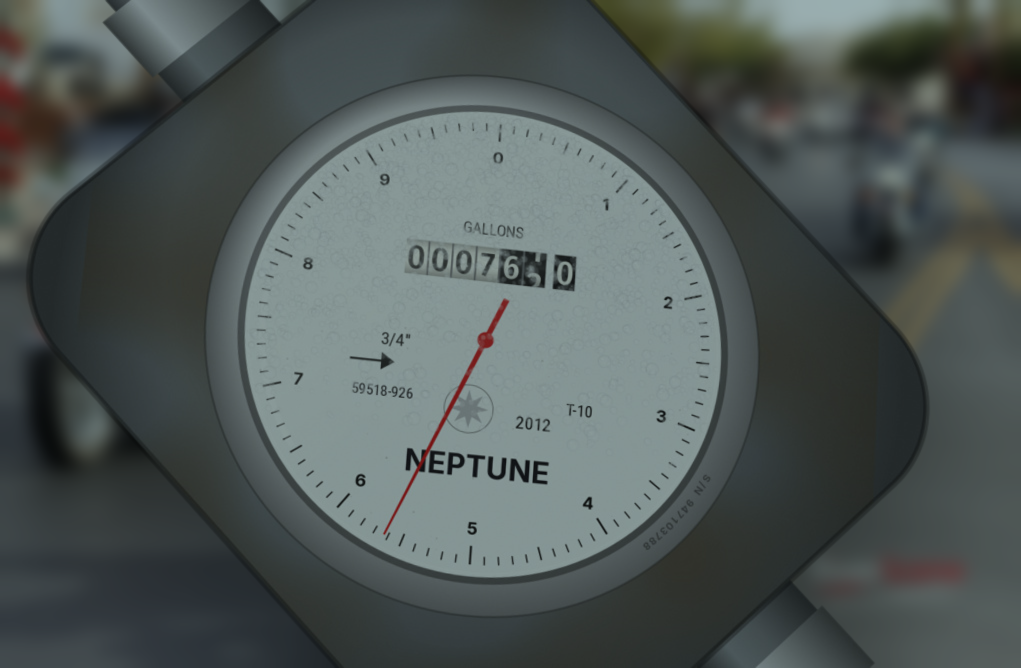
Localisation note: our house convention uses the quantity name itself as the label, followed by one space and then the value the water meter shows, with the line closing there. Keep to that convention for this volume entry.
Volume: 7615.6 gal
